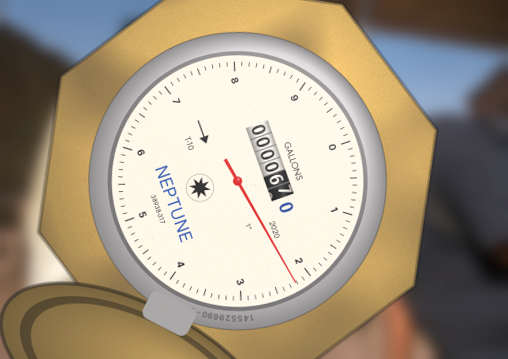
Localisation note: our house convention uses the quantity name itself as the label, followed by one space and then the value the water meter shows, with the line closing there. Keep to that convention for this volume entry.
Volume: 672.2 gal
